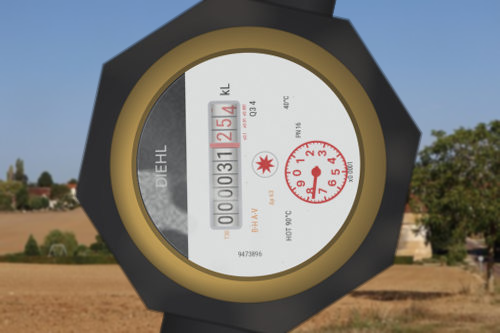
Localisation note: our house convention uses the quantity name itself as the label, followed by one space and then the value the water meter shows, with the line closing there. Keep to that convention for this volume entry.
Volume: 31.2537 kL
